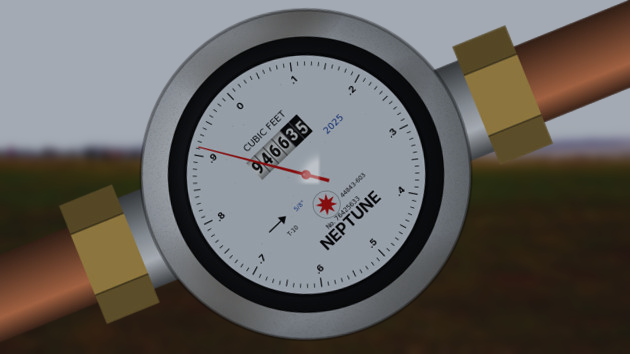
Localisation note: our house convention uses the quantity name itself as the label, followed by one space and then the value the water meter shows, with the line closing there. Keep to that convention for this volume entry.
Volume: 946634.91 ft³
